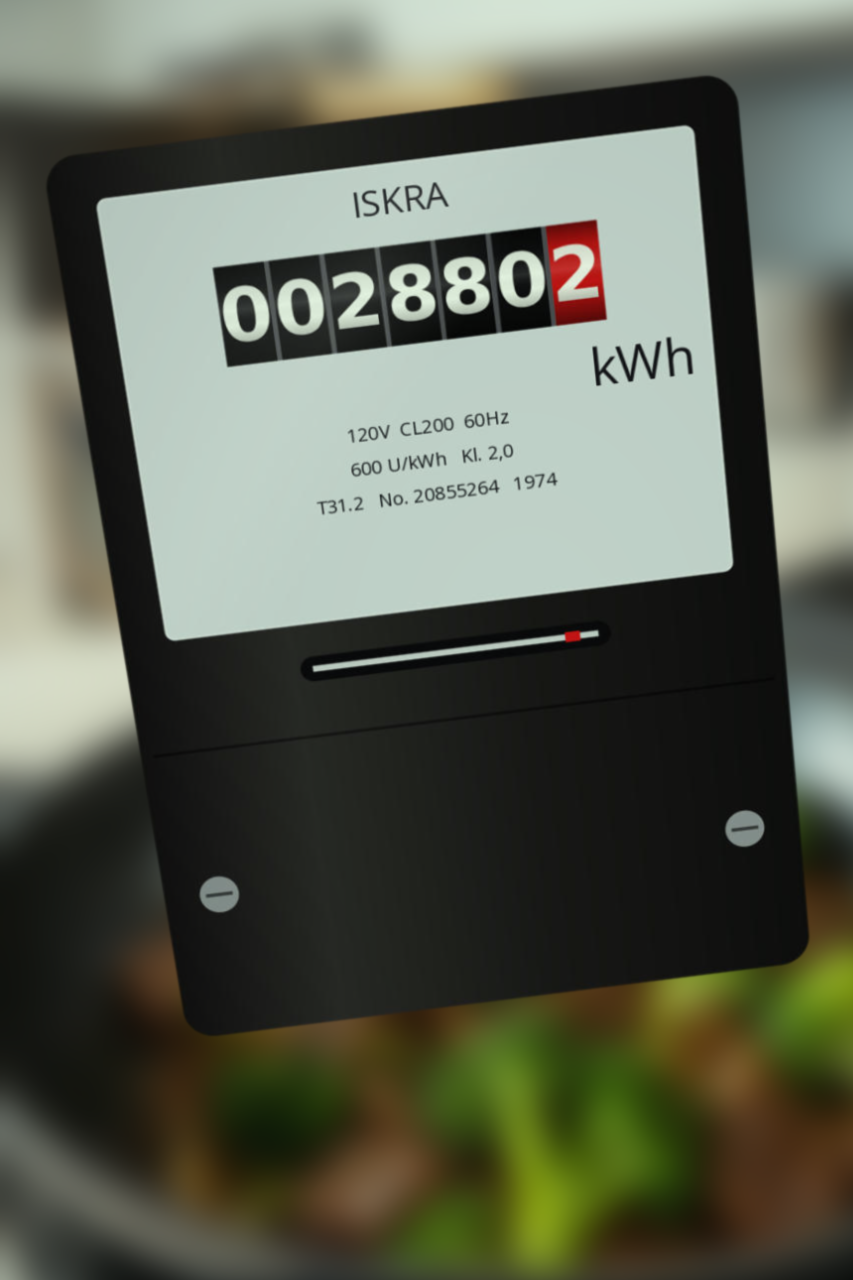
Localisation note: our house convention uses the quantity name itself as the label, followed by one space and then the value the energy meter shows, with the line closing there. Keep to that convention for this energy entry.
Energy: 2880.2 kWh
